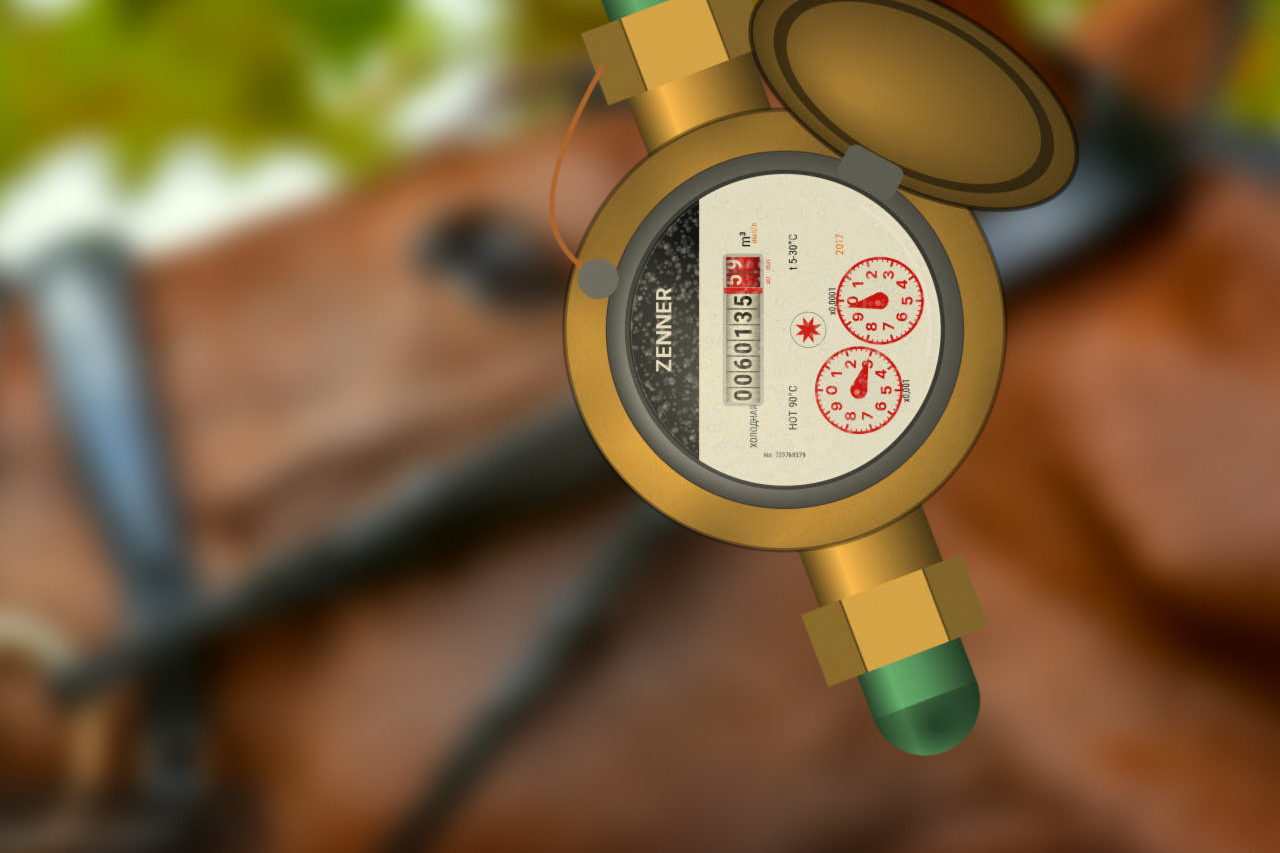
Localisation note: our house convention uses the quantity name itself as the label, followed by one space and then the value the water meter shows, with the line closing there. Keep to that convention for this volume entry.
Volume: 60135.5929 m³
